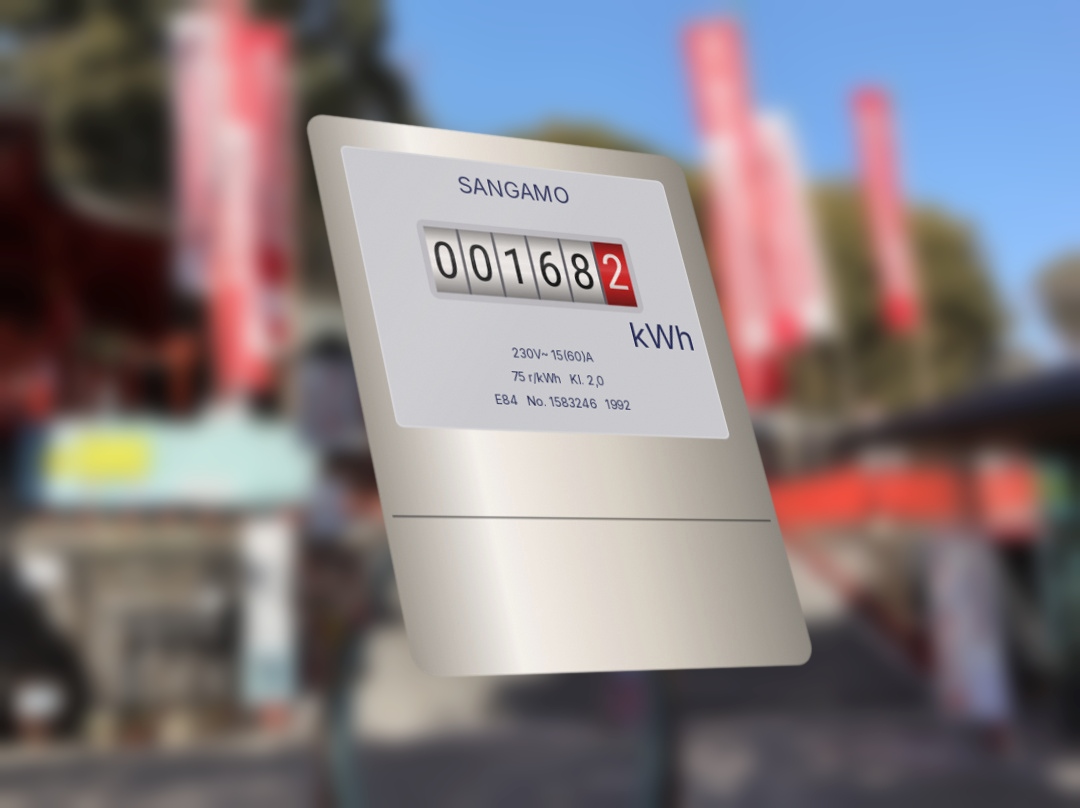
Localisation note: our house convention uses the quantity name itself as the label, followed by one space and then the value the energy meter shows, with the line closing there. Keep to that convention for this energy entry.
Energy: 168.2 kWh
